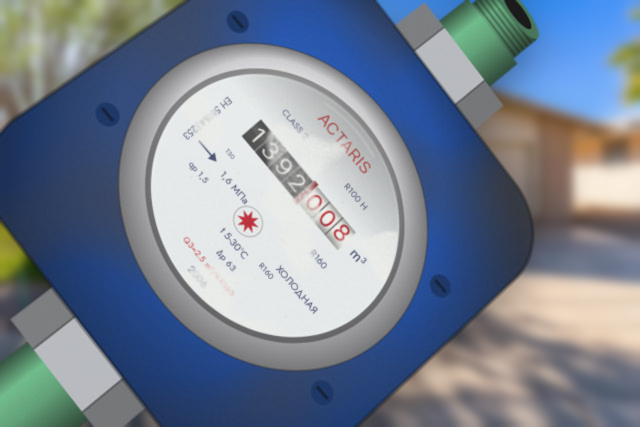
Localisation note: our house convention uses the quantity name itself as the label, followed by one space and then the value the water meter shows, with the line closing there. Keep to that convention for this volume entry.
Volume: 1392.008 m³
